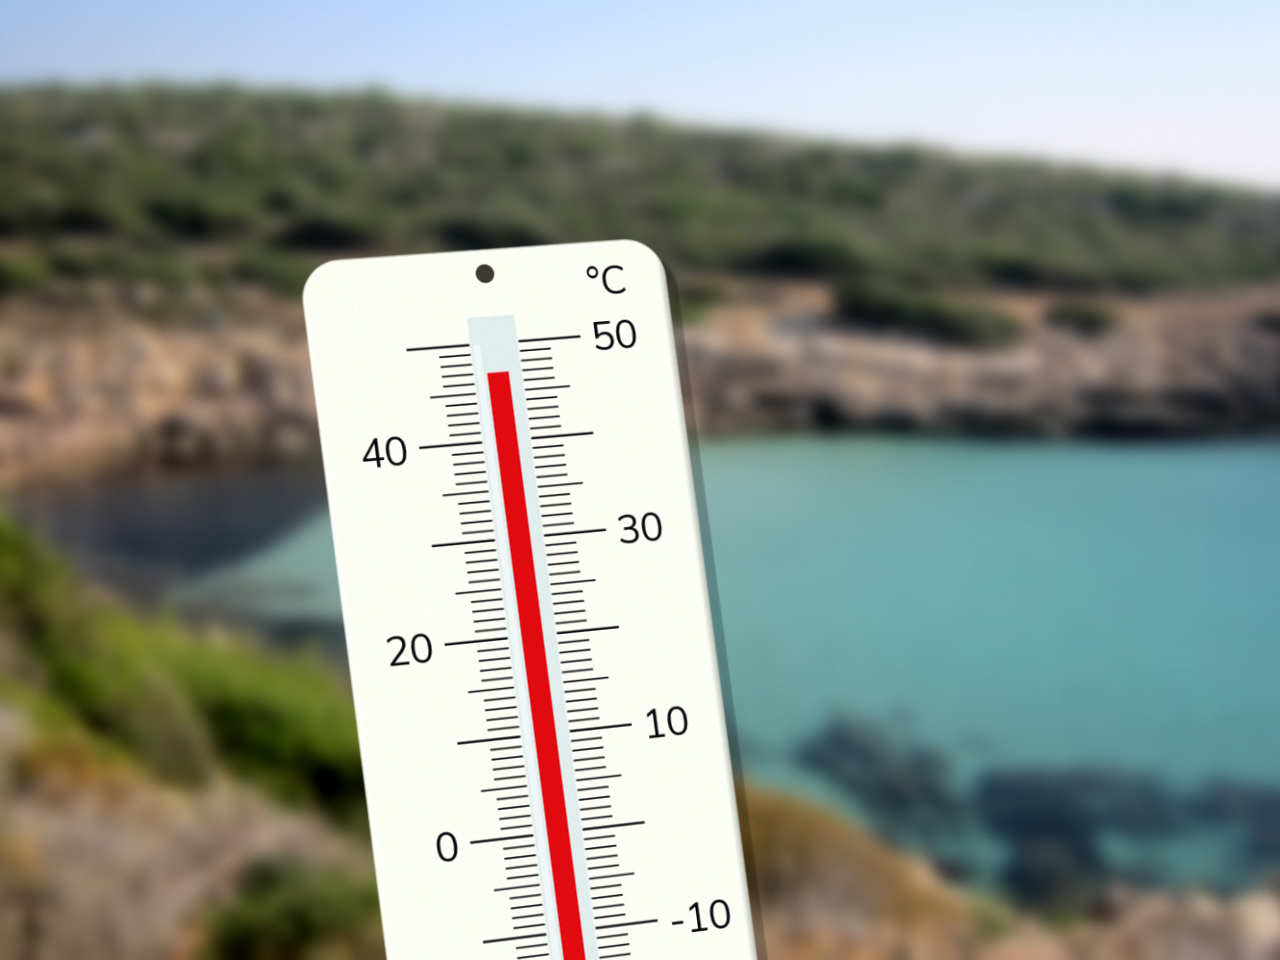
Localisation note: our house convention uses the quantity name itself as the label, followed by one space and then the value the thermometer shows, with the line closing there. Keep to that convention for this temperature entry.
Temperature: 47 °C
